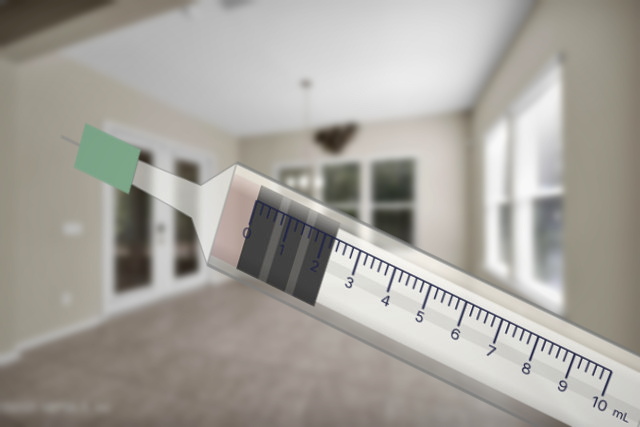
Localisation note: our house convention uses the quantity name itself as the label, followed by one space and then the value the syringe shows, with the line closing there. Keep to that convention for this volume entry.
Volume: 0 mL
